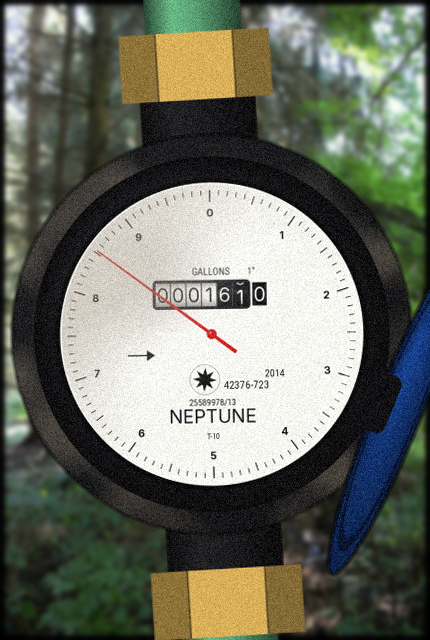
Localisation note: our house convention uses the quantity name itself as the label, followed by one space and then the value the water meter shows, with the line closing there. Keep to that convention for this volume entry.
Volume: 1608.5 gal
